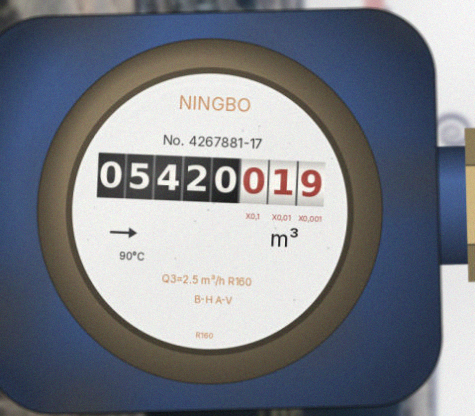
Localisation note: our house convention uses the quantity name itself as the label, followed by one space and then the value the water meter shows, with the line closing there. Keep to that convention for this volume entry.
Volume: 5420.019 m³
